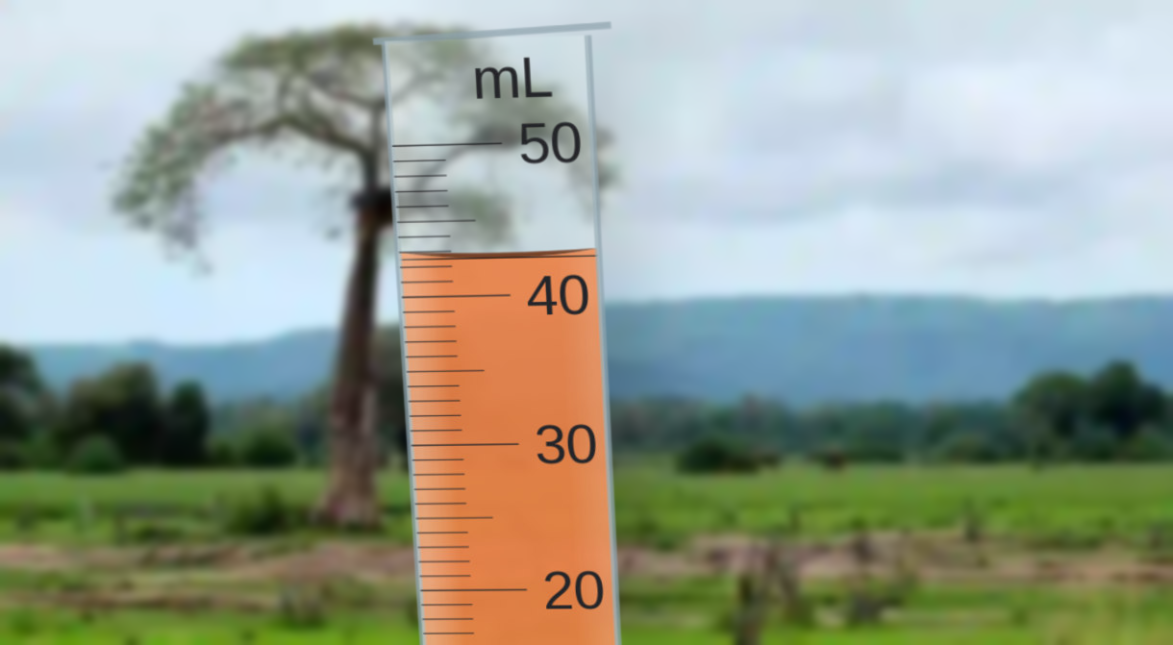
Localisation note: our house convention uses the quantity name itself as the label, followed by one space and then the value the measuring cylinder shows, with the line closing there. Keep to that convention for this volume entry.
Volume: 42.5 mL
